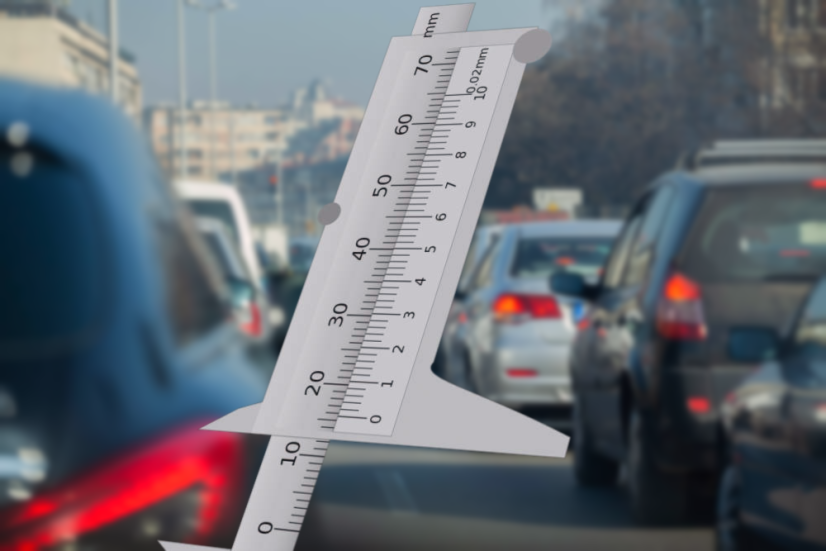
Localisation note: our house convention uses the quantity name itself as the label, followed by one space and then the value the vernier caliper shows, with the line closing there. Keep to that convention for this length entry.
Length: 15.6 mm
